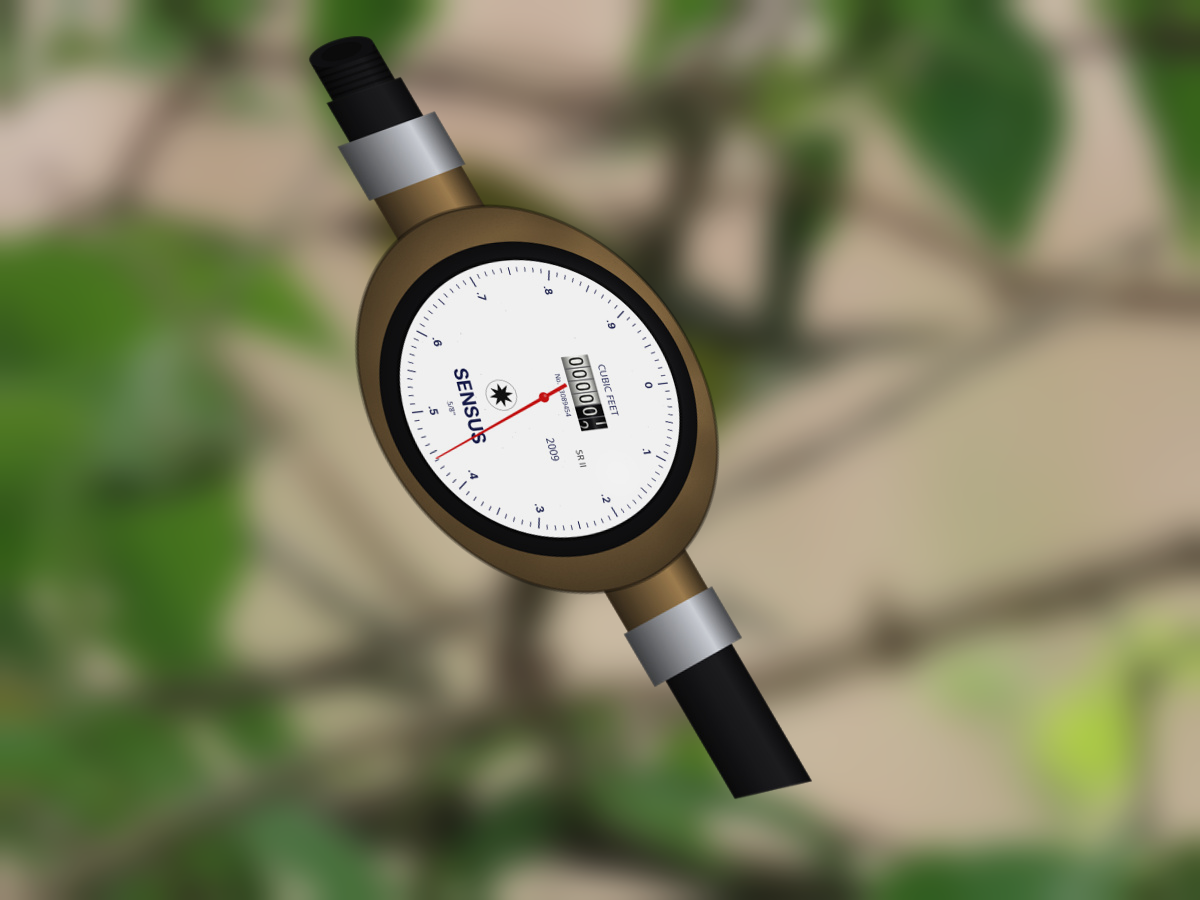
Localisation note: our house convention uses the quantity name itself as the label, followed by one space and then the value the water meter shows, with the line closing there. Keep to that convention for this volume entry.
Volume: 1.44 ft³
